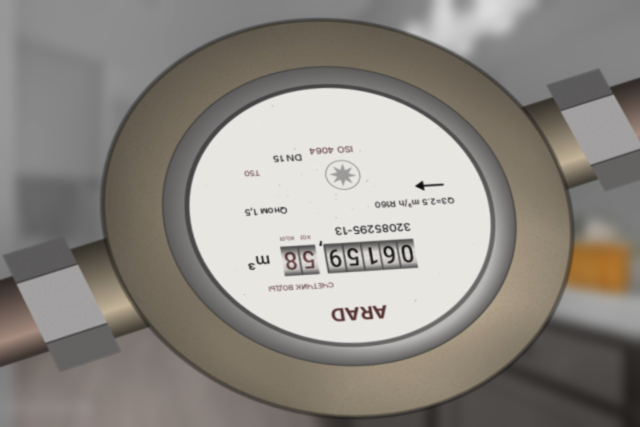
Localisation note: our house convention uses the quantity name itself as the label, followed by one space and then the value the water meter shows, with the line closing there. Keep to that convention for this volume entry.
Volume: 6159.58 m³
